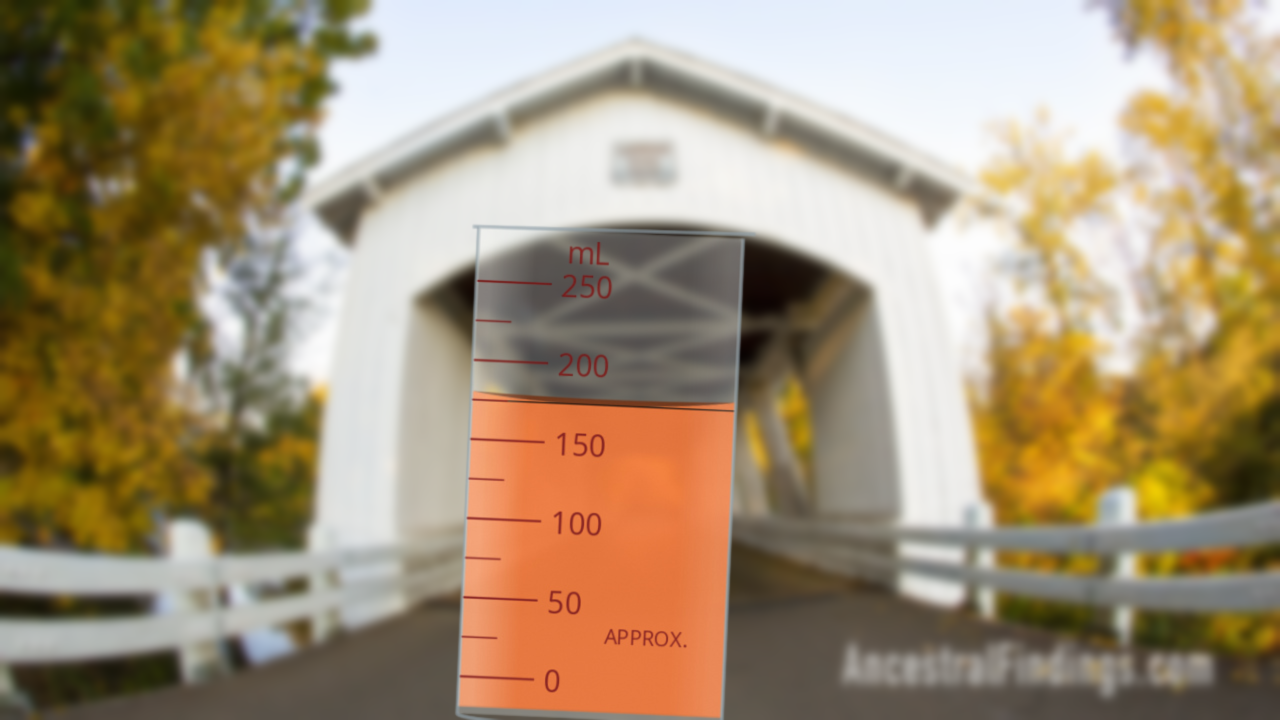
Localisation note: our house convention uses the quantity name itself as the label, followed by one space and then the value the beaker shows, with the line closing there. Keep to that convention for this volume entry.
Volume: 175 mL
